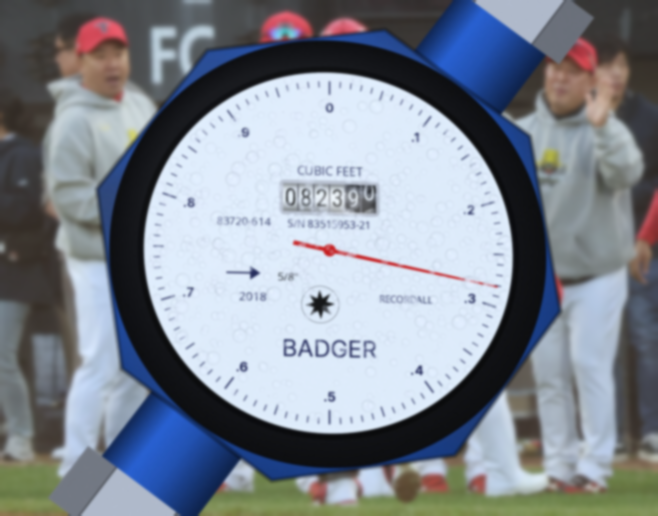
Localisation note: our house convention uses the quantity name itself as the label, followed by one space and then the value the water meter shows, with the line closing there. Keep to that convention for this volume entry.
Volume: 82390.28 ft³
